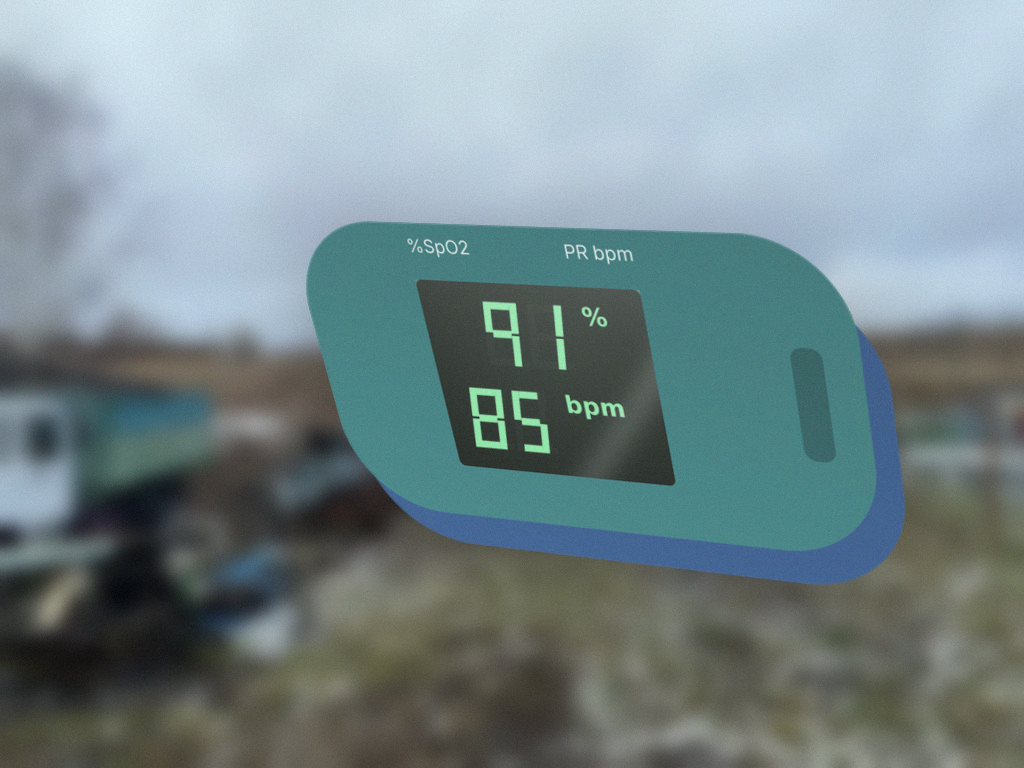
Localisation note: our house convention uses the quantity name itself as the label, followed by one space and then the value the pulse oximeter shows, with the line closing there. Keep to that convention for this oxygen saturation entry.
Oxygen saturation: 91 %
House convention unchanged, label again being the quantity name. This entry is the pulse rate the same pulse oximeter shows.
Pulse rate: 85 bpm
